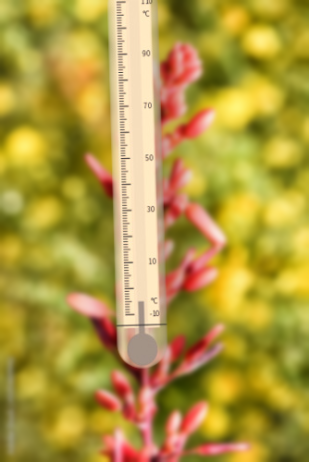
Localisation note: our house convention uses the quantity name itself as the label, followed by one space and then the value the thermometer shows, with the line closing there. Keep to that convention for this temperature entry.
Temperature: -5 °C
